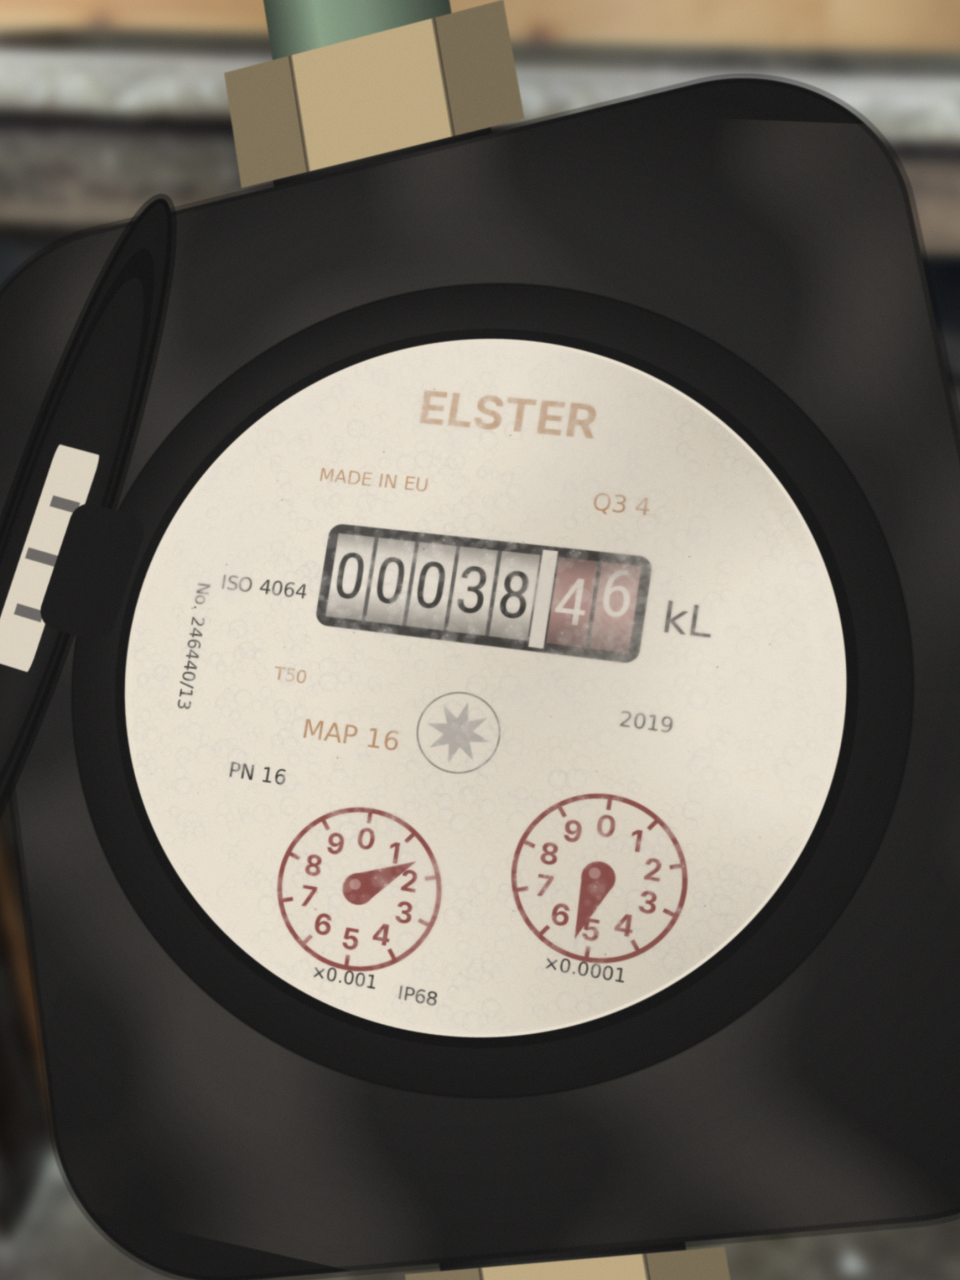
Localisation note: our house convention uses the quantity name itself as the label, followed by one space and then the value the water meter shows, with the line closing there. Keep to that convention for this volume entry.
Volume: 38.4615 kL
